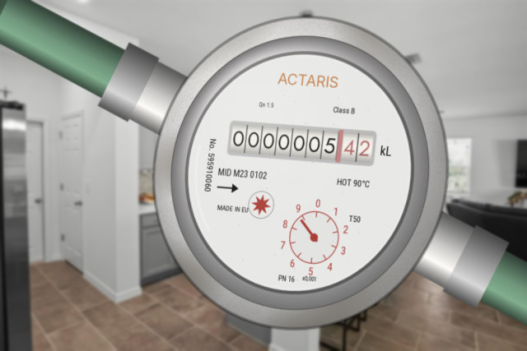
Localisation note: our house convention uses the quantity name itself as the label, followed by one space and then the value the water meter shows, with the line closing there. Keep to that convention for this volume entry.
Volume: 5.428 kL
